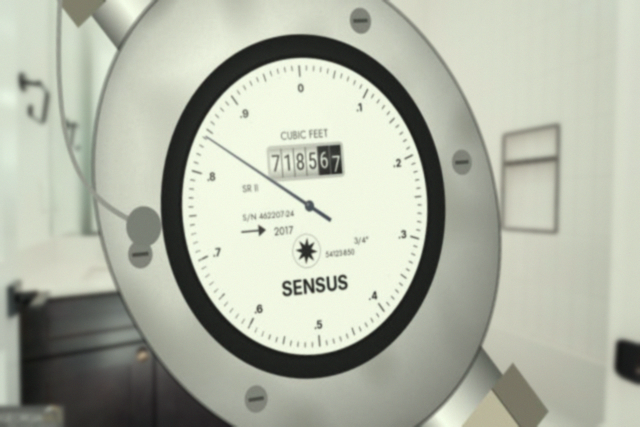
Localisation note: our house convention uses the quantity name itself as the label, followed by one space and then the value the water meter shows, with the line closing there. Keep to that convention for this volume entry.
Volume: 718566.84 ft³
